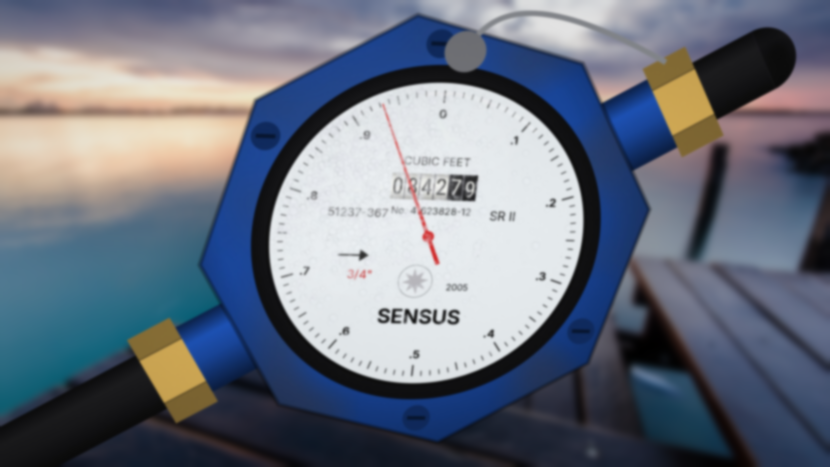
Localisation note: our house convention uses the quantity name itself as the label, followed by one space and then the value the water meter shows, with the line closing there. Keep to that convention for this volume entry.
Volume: 84278.93 ft³
